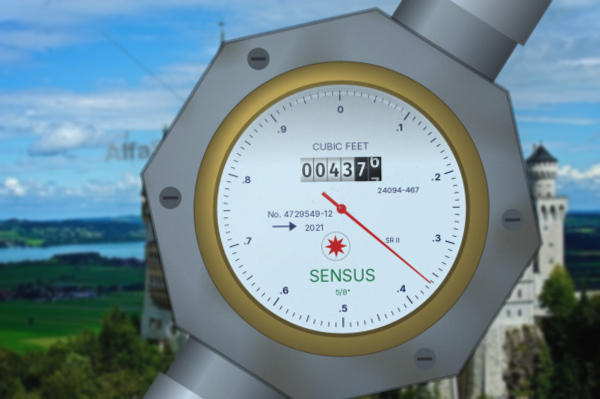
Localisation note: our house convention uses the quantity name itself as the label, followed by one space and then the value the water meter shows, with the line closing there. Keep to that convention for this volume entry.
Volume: 4376.36 ft³
